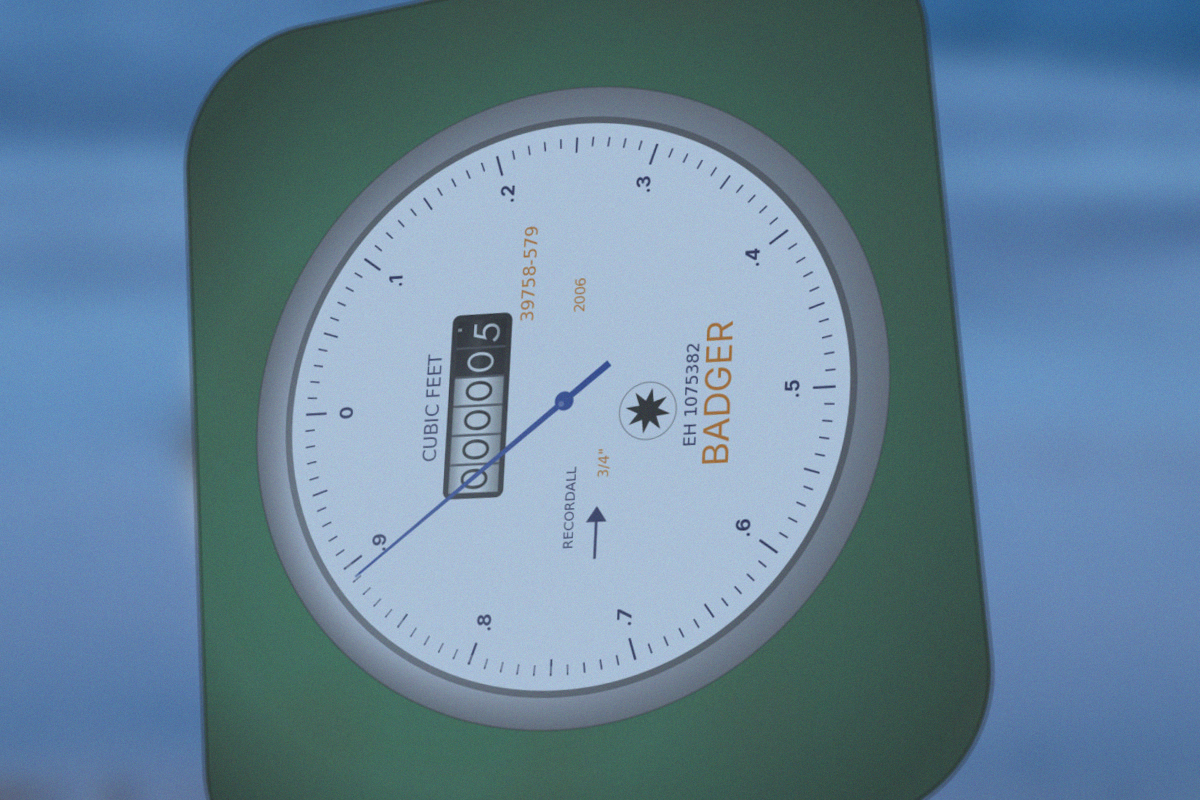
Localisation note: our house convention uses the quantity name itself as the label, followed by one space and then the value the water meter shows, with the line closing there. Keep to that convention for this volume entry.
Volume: 4.89 ft³
